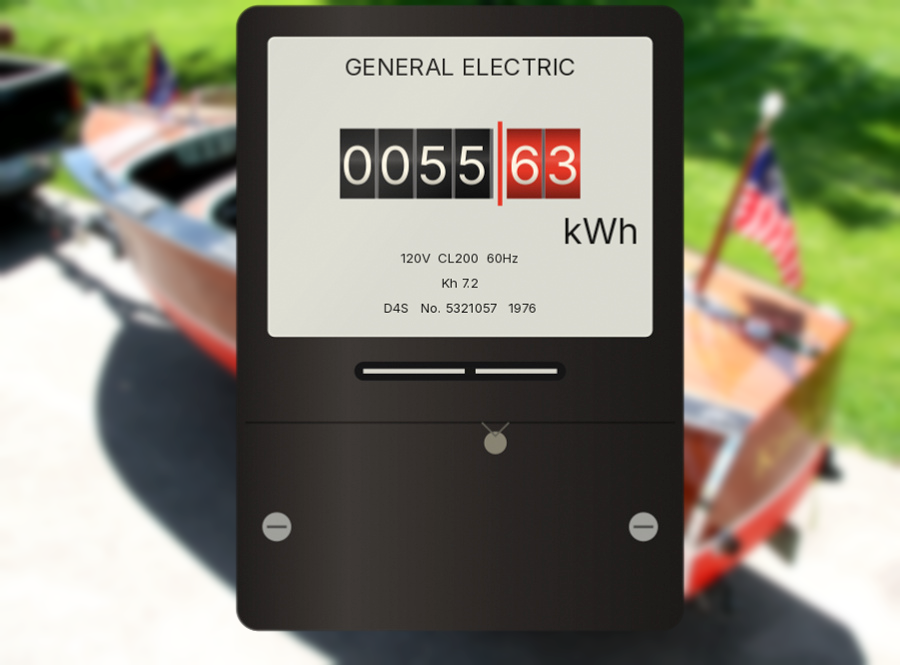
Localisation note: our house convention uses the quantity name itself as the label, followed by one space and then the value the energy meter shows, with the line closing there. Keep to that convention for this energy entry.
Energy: 55.63 kWh
